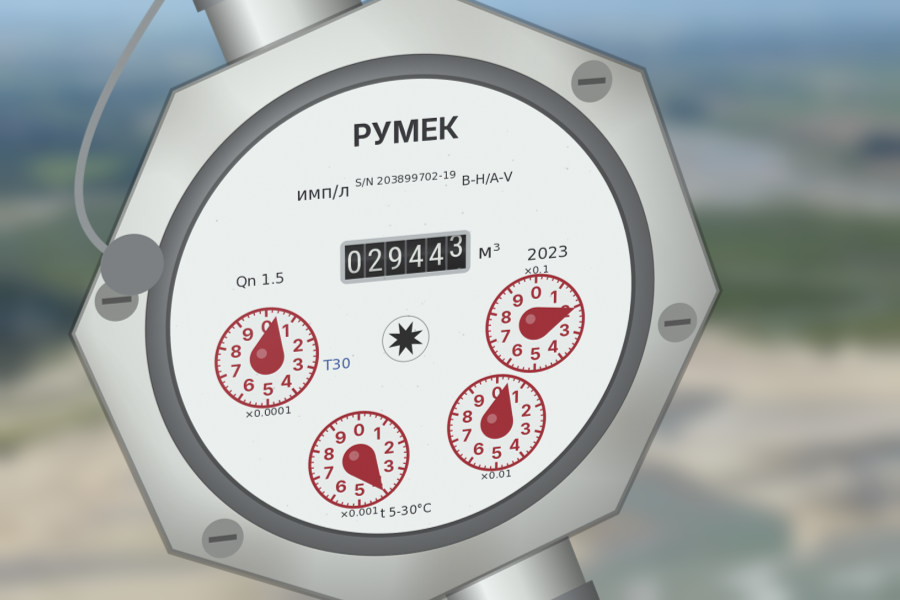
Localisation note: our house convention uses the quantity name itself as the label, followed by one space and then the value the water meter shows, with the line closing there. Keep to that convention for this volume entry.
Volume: 29443.2040 m³
